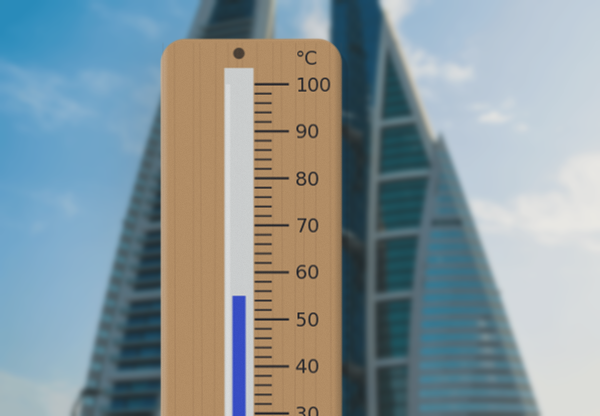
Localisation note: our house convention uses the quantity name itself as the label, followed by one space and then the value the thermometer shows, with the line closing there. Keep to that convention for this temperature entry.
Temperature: 55 °C
